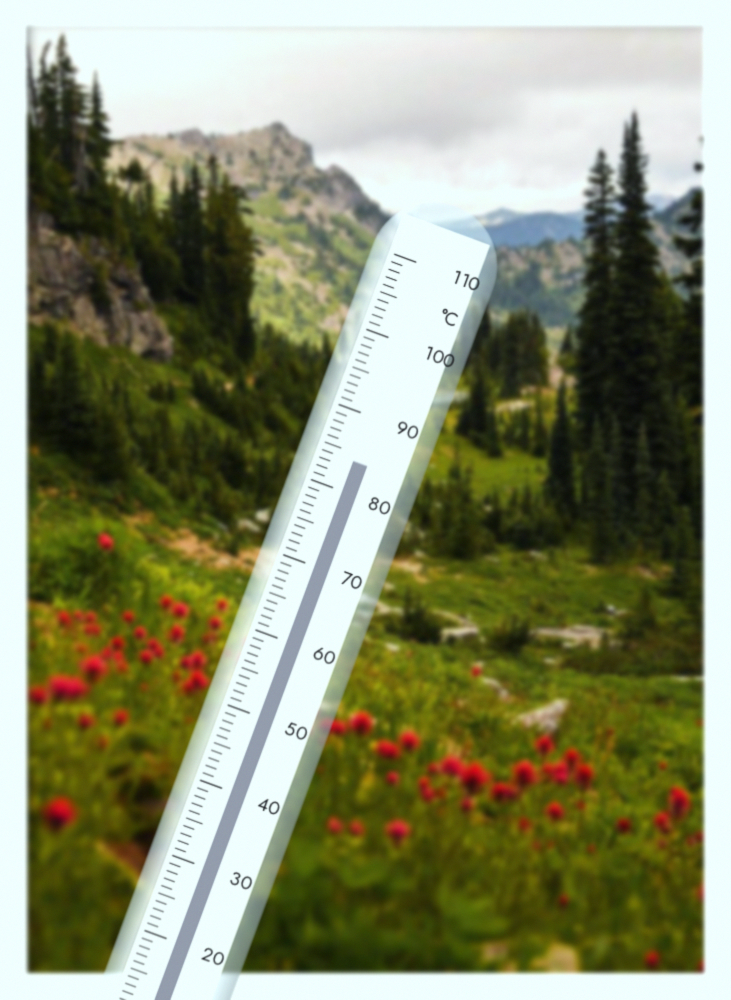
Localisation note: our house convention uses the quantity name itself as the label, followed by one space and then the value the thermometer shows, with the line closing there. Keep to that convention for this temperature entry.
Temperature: 84 °C
